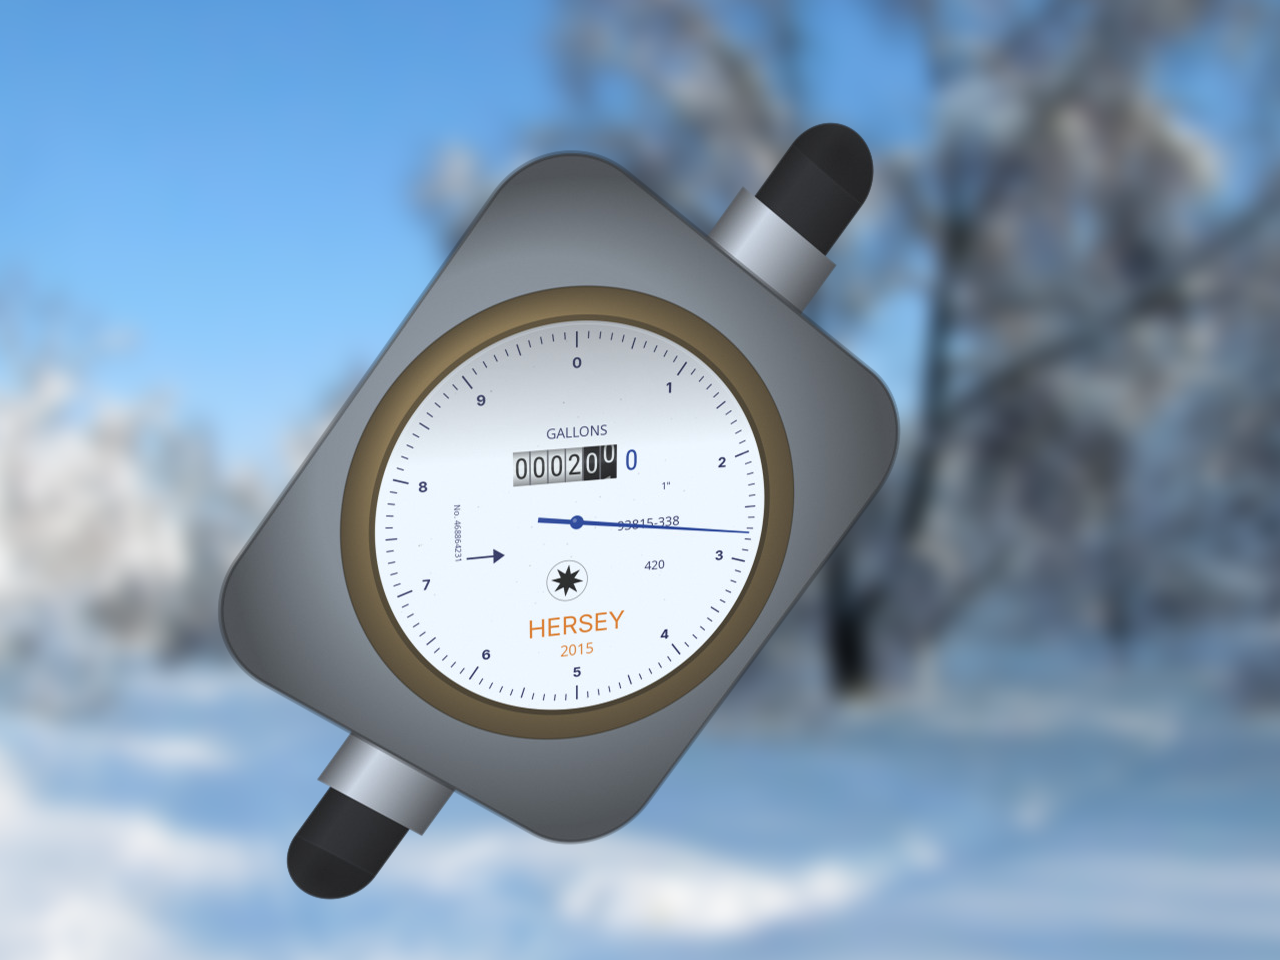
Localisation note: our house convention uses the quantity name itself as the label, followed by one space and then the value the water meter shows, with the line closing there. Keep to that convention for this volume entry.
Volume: 2002.7 gal
